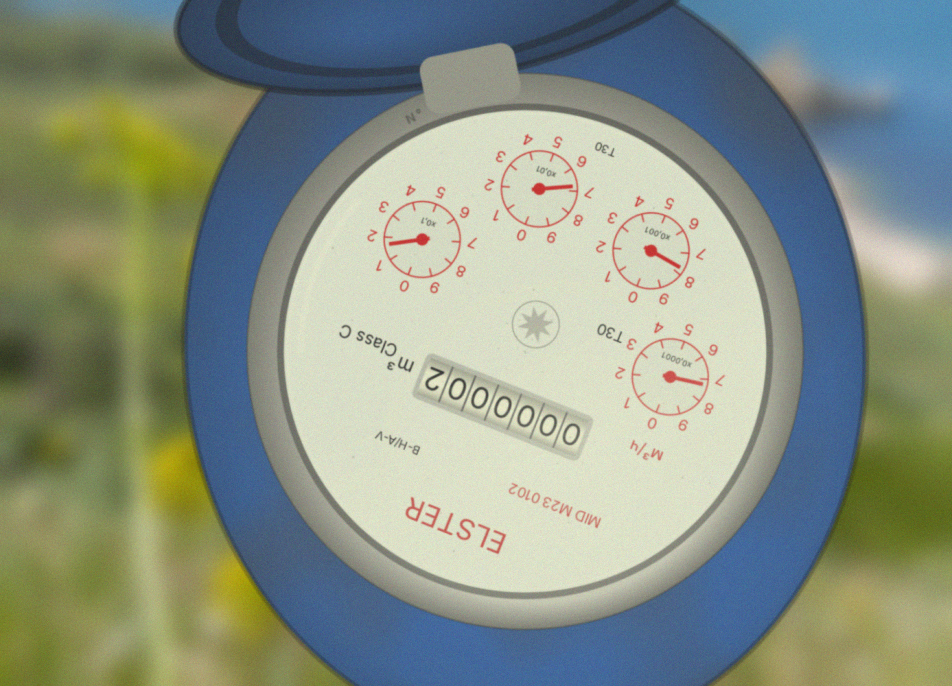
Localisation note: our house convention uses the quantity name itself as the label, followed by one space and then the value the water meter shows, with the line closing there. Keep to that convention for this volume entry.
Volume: 2.1677 m³
